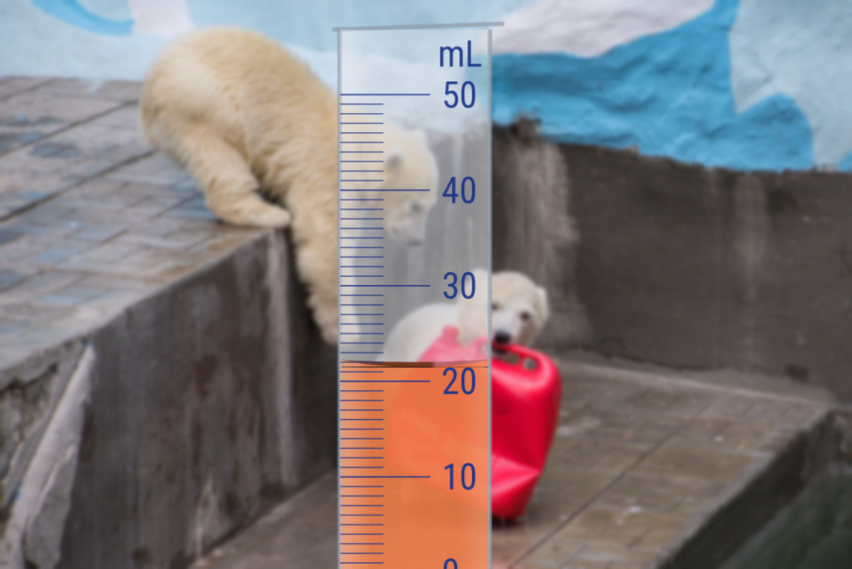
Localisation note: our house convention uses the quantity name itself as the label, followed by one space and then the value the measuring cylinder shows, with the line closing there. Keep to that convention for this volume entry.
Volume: 21.5 mL
